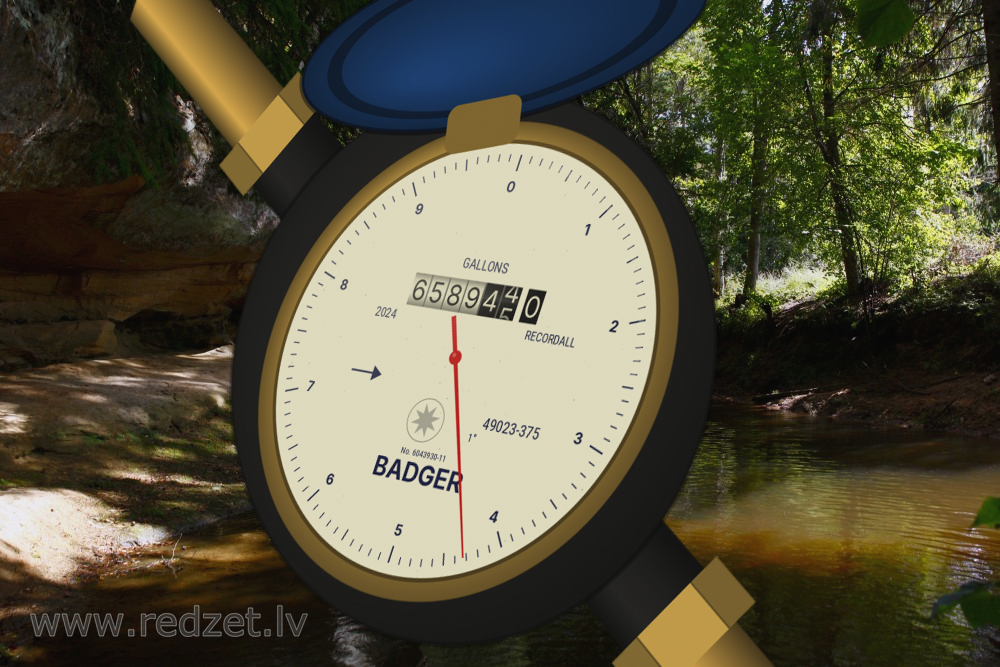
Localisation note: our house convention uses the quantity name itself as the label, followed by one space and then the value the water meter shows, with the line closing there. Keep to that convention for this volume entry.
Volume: 6589444.3 gal
